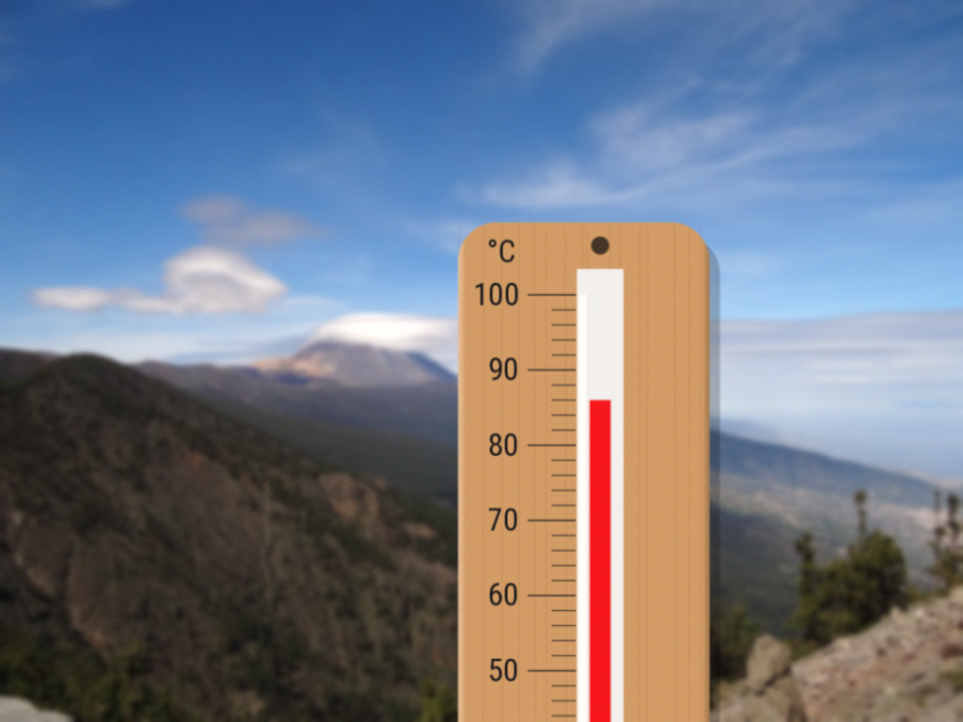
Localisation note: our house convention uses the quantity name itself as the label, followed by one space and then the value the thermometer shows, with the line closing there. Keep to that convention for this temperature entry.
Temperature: 86 °C
